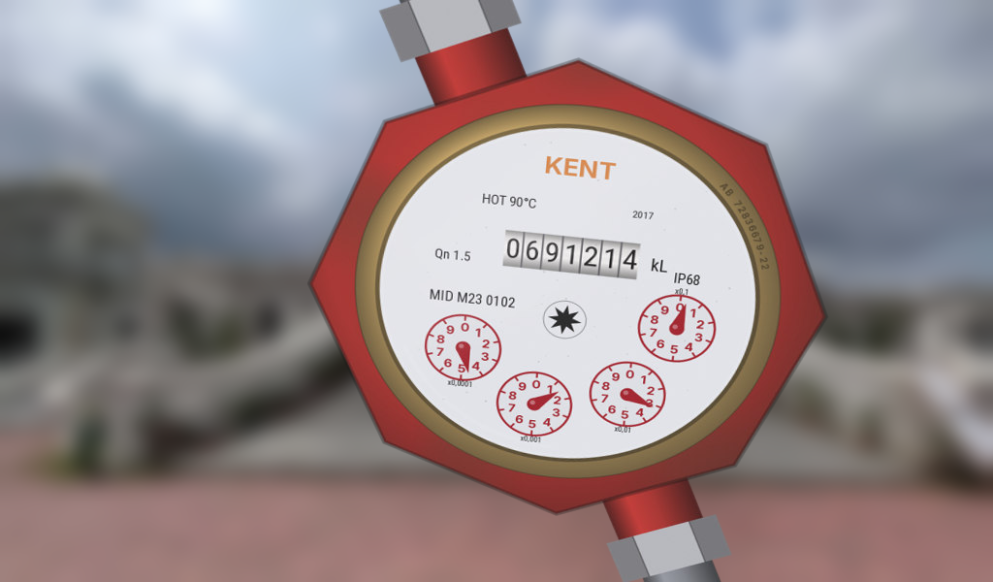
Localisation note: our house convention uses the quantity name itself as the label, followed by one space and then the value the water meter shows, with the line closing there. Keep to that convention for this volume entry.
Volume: 691214.0314 kL
